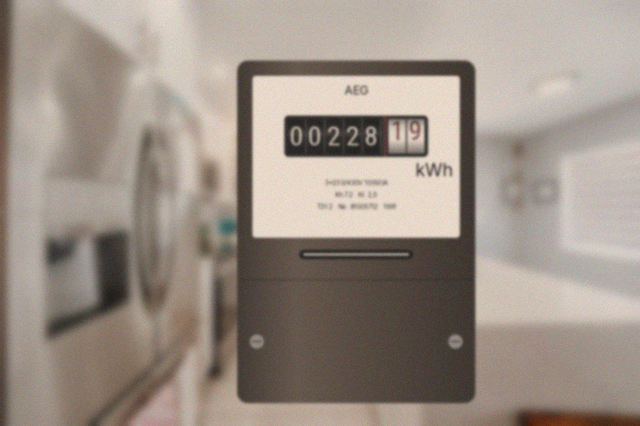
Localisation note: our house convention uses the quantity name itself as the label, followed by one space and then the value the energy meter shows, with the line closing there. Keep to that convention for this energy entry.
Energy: 228.19 kWh
